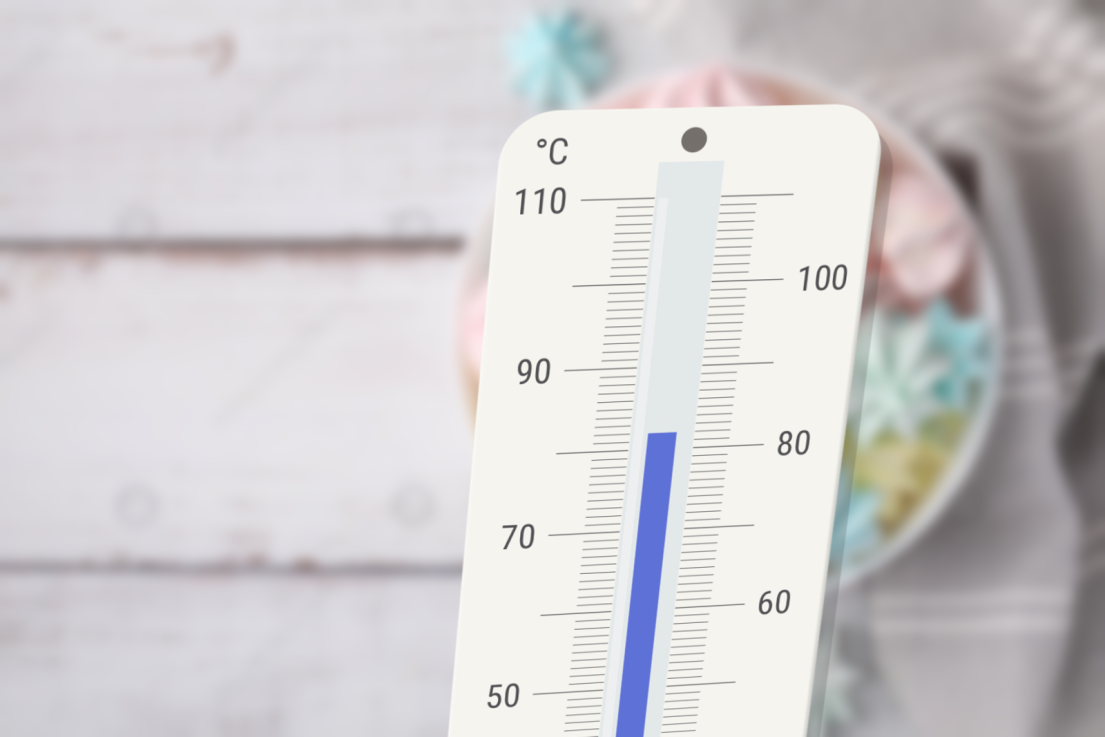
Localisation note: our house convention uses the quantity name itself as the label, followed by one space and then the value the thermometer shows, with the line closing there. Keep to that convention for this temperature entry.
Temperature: 82 °C
